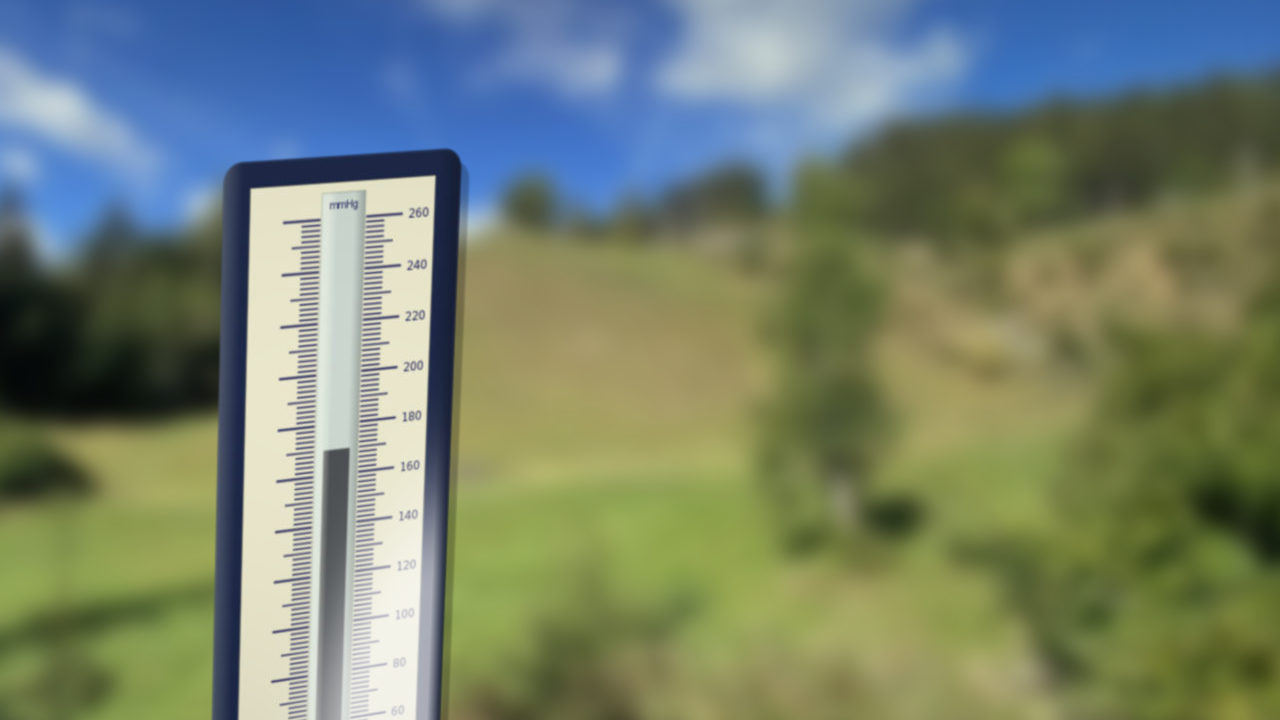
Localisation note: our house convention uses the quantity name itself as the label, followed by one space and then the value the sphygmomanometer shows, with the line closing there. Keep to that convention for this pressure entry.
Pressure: 170 mmHg
